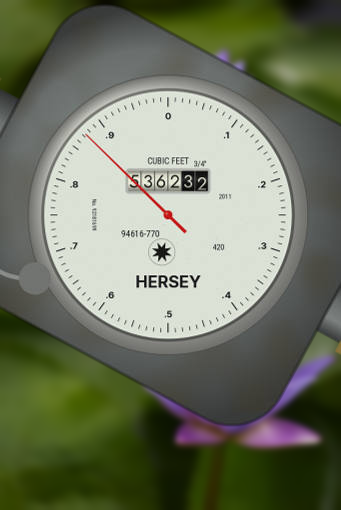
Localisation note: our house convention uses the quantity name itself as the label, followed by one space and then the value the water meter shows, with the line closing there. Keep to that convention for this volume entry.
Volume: 536231.87 ft³
